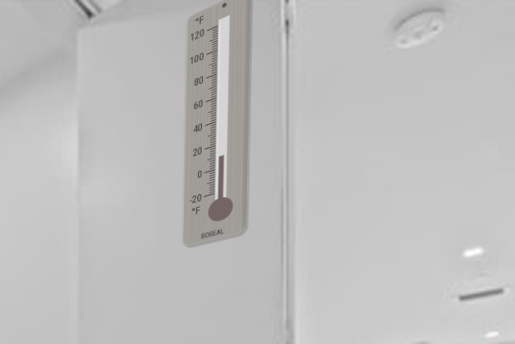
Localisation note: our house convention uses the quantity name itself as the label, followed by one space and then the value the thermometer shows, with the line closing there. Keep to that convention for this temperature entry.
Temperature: 10 °F
